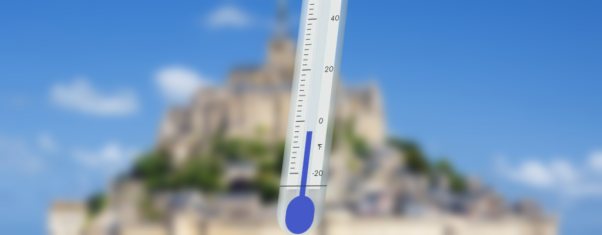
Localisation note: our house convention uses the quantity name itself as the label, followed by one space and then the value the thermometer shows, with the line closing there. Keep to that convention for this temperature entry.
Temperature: -4 °F
